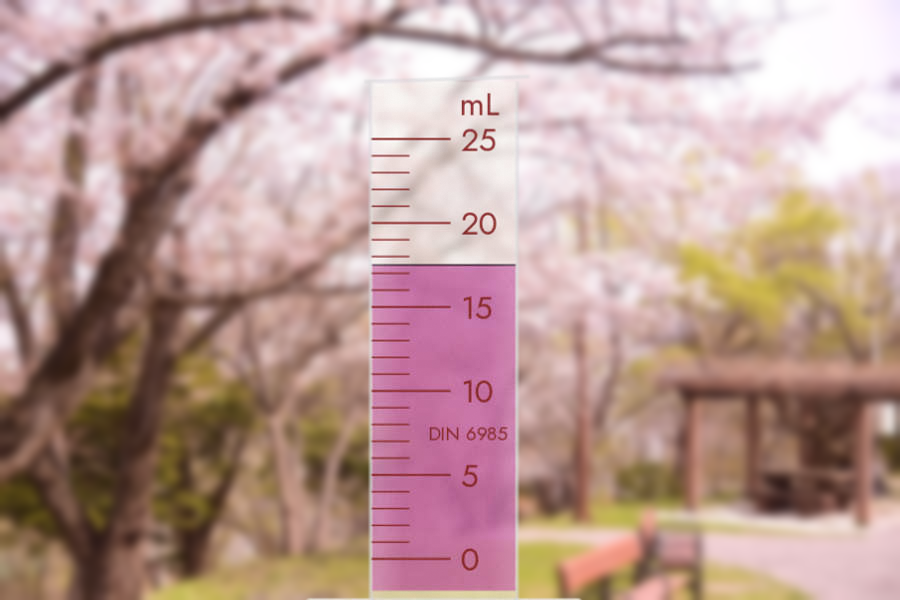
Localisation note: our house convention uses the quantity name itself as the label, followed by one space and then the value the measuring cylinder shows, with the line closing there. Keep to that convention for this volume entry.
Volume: 17.5 mL
